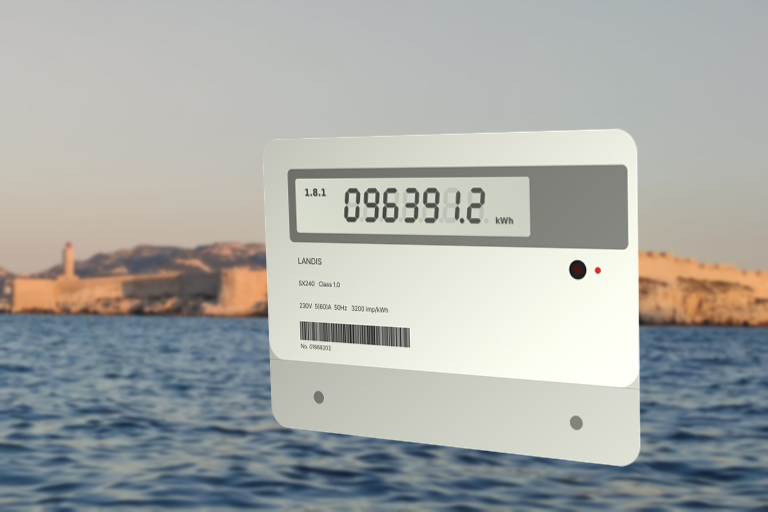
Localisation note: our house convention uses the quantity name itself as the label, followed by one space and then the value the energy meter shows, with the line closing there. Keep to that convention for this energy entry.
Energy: 96391.2 kWh
